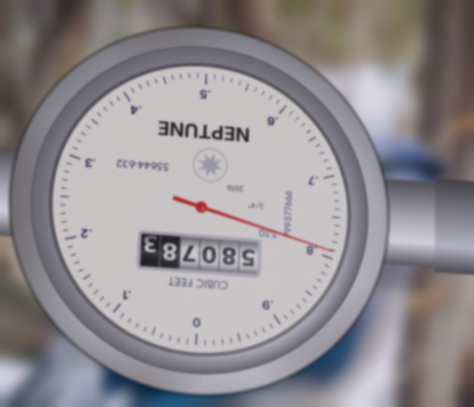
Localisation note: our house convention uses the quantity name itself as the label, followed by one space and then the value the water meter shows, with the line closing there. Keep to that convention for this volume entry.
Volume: 580782.79 ft³
